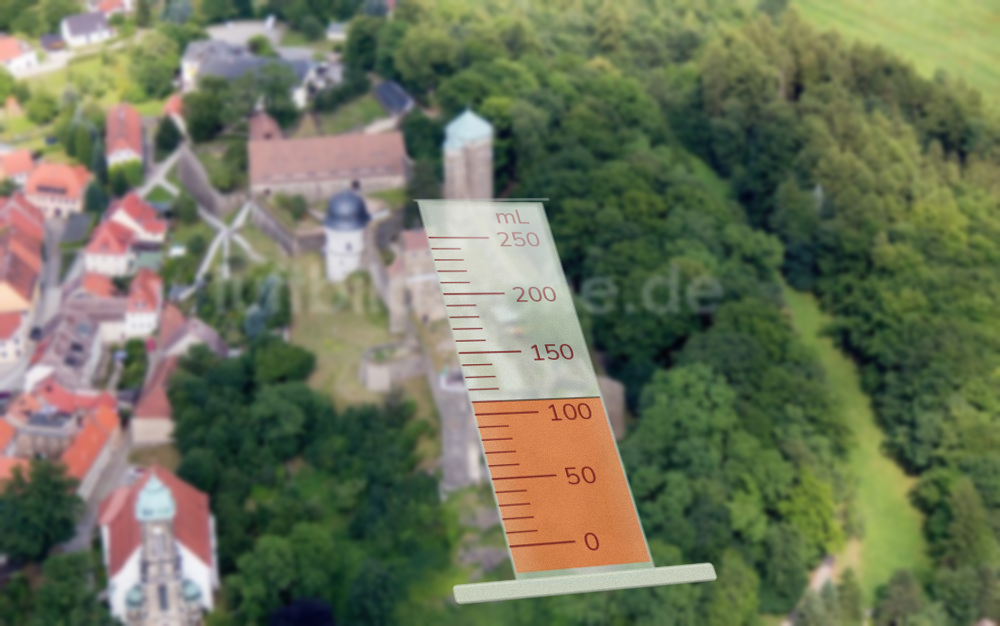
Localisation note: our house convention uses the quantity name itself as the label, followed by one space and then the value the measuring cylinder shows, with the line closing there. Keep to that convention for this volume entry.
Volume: 110 mL
